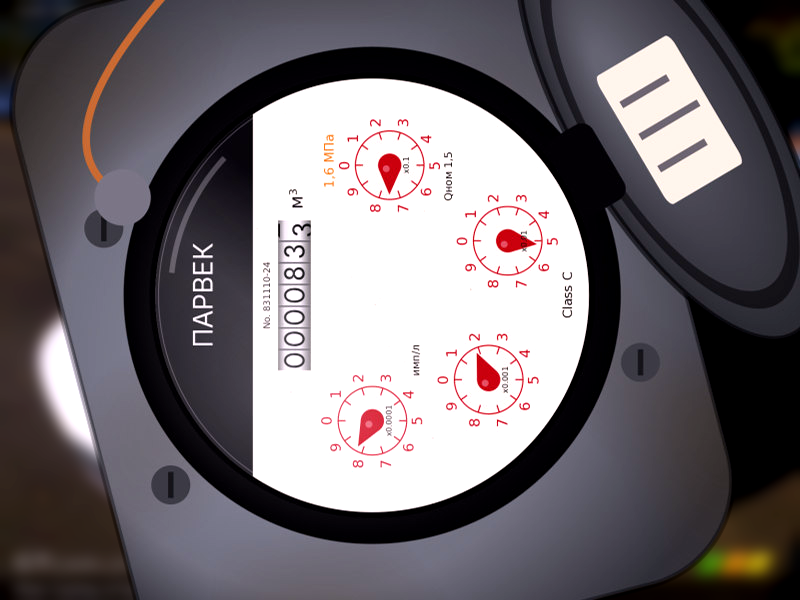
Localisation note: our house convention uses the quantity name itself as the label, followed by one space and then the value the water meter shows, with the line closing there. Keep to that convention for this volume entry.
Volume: 832.7518 m³
